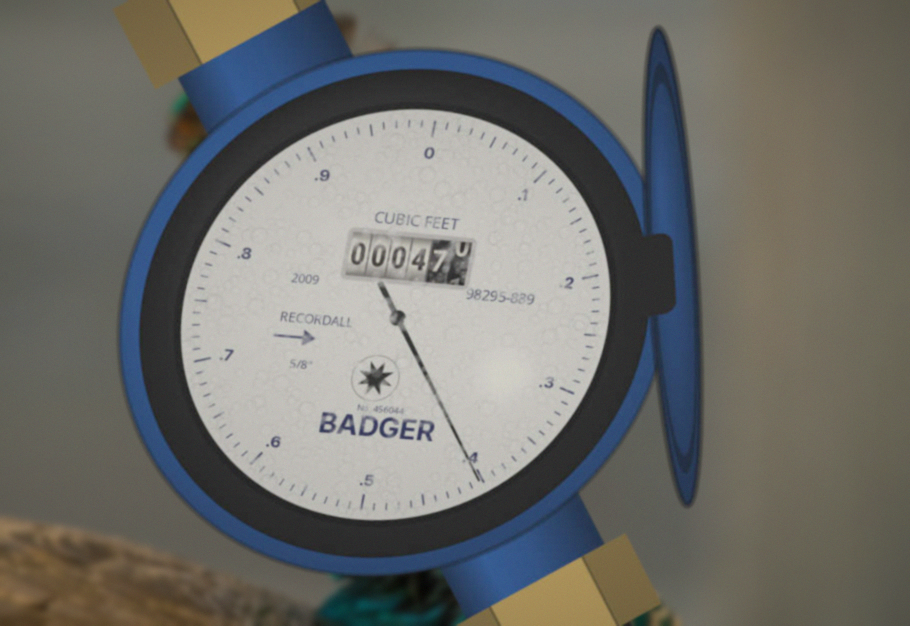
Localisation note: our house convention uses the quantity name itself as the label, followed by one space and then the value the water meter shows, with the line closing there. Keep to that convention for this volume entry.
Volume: 470.40 ft³
